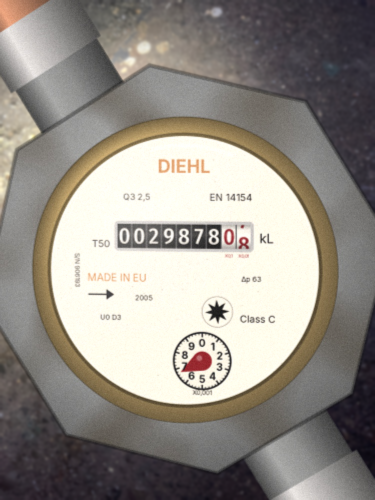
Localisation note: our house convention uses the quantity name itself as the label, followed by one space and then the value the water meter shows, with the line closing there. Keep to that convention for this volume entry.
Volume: 29878.076 kL
